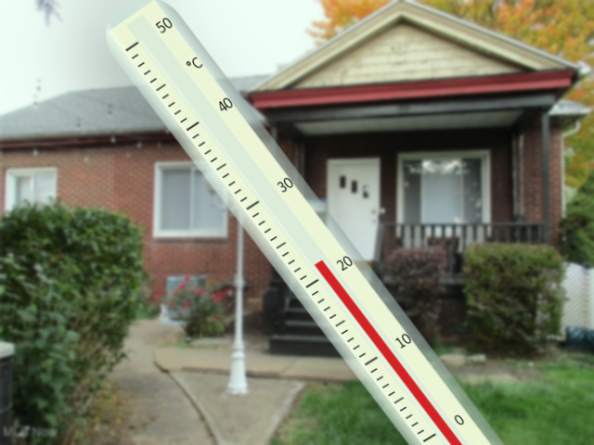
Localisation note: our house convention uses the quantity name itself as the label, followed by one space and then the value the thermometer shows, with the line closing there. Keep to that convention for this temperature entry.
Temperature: 21.5 °C
